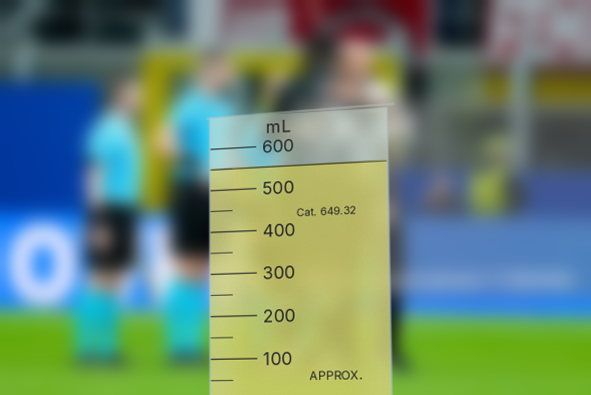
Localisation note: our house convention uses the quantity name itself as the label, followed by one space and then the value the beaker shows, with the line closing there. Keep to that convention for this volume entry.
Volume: 550 mL
